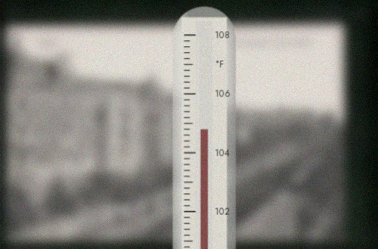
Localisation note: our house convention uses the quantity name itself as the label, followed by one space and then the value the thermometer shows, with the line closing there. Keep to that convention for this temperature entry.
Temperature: 104.8 °F
